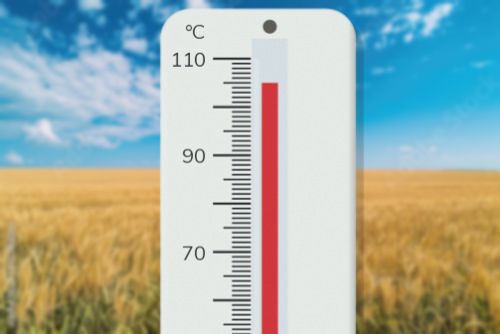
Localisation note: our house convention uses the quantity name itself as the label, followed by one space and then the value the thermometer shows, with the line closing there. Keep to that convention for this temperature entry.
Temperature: 105 °C
